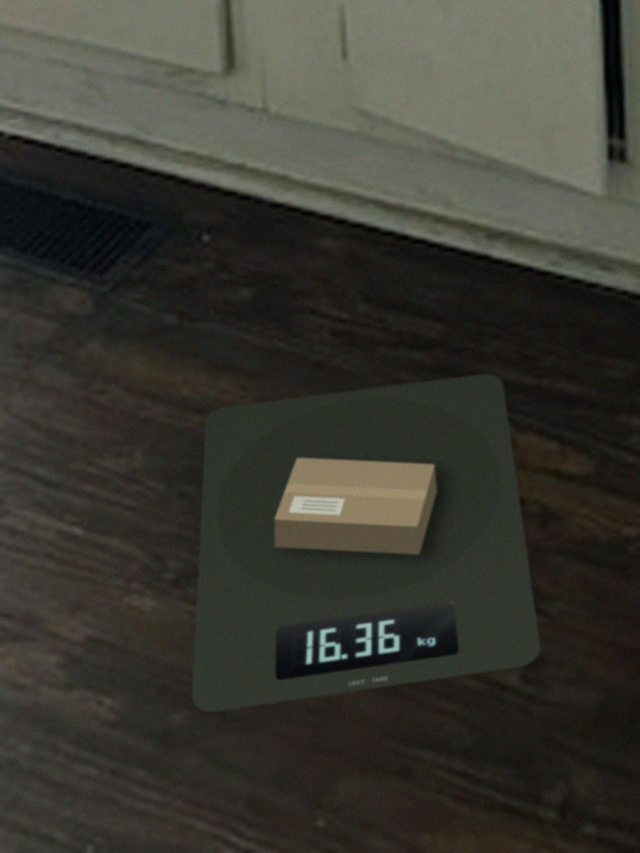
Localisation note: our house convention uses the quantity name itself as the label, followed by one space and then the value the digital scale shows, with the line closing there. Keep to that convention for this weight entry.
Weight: 16.36 kg
